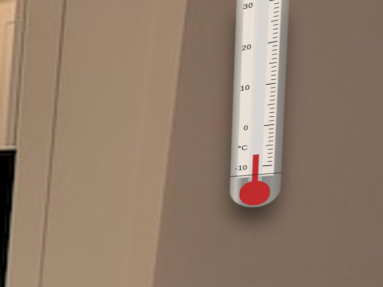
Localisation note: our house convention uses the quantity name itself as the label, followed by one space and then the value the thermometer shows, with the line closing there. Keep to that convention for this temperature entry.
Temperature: -7 °C
